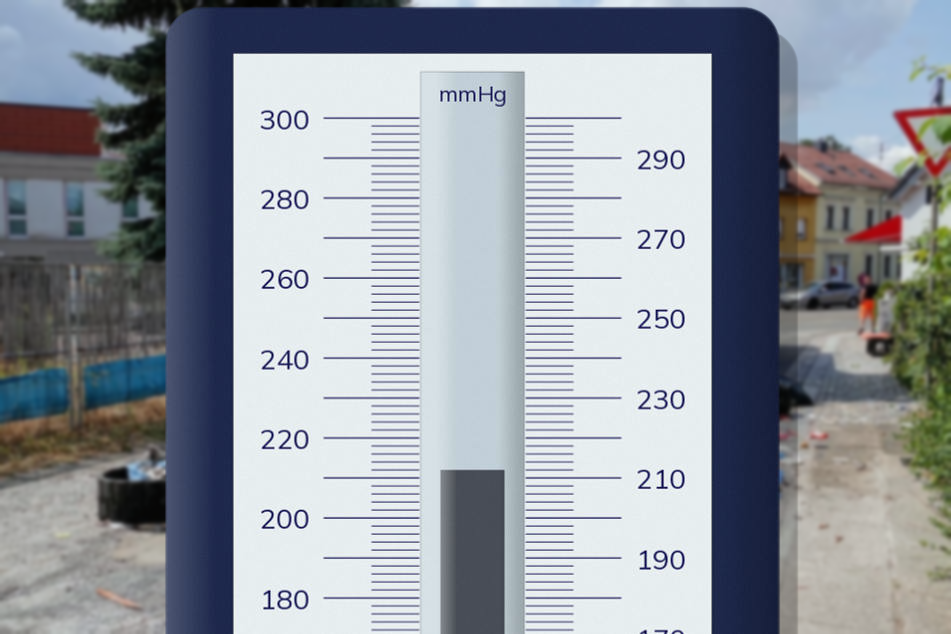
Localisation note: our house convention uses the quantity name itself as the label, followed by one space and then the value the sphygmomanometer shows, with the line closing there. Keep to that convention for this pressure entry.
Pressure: 212 mmHg
